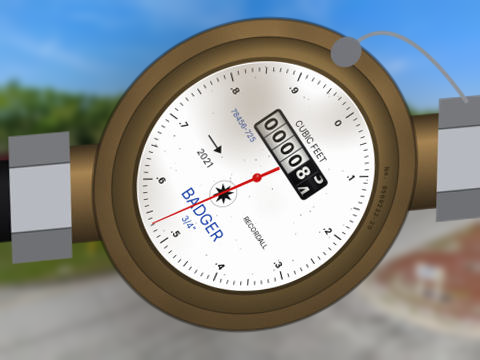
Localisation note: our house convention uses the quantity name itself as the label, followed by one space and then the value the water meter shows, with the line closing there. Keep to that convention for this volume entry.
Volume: 83.53 ft³
